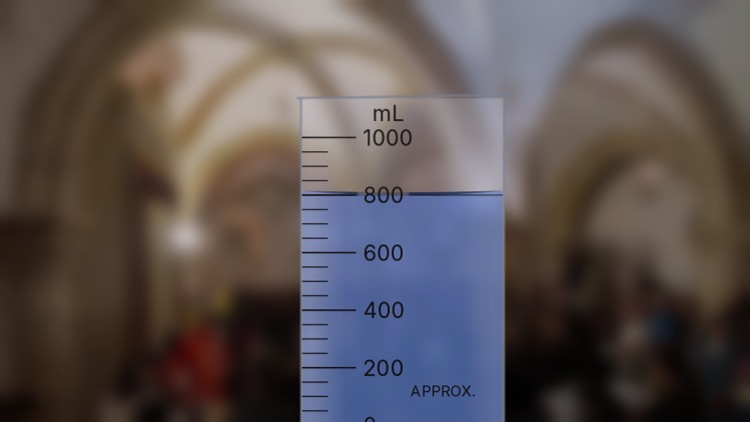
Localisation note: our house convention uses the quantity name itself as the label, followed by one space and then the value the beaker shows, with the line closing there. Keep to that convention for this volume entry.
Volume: 800 mL
